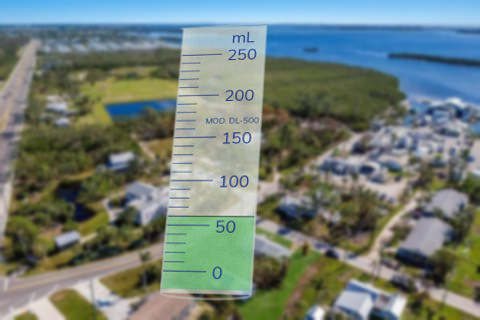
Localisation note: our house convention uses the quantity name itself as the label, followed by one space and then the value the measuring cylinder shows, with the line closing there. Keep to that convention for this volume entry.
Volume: 60 mL
